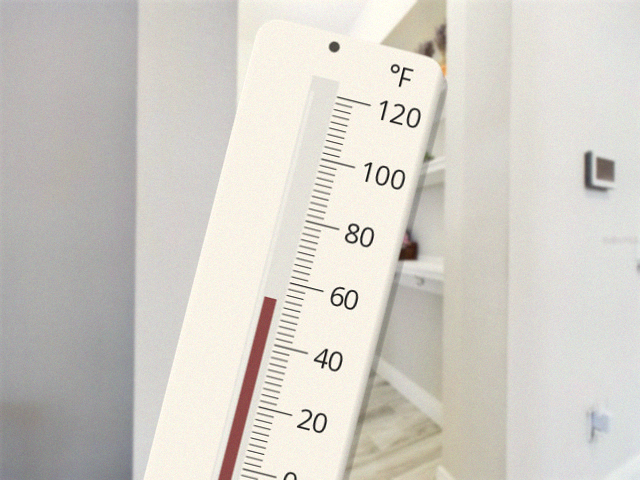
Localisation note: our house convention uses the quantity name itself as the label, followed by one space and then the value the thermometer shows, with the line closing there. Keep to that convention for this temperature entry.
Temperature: 54 °F
